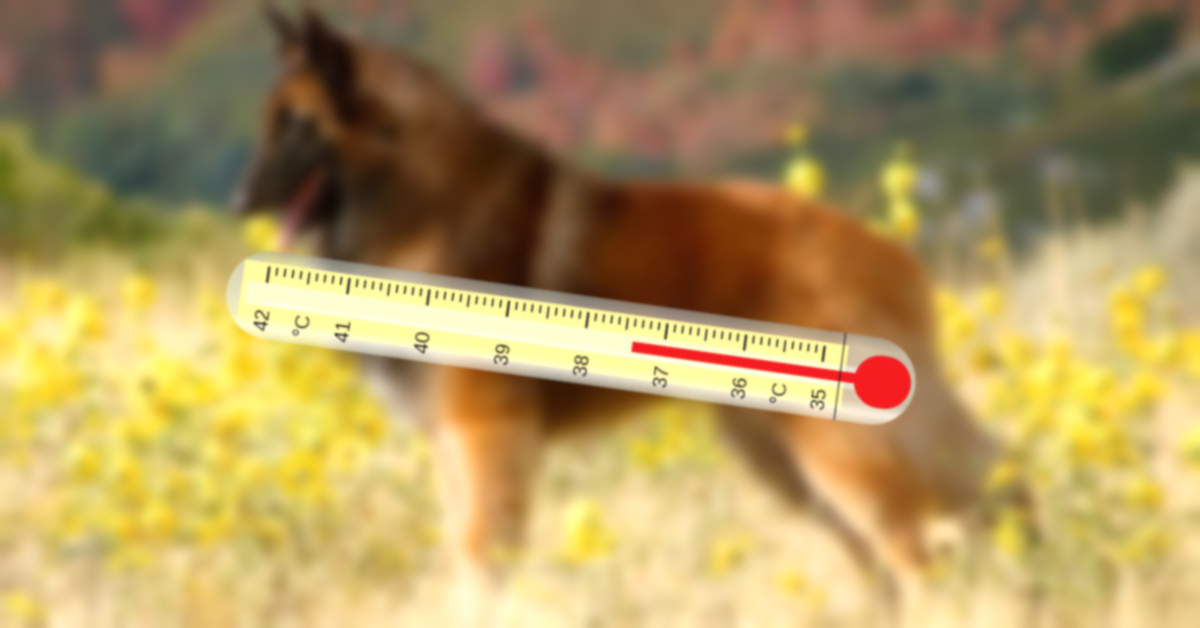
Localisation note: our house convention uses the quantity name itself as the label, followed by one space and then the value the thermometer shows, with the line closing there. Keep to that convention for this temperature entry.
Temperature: 37.4 °C
